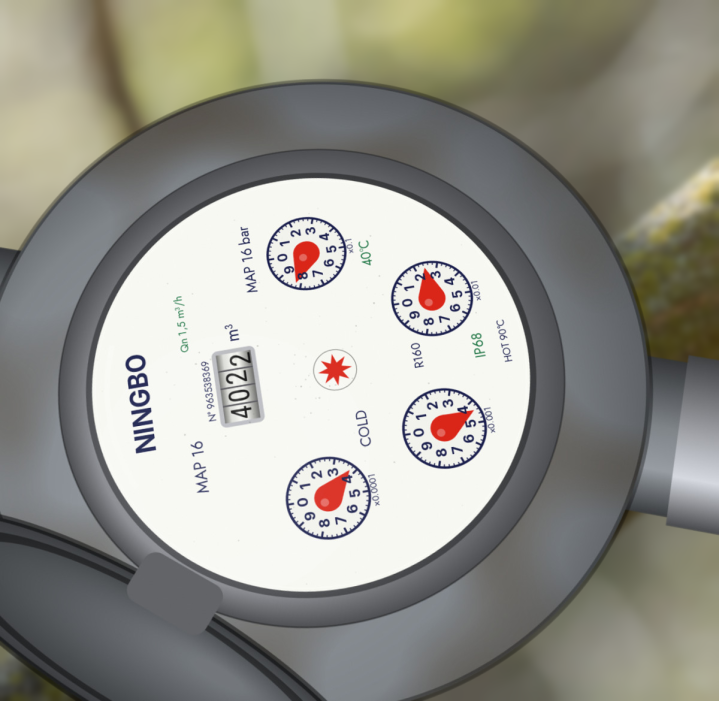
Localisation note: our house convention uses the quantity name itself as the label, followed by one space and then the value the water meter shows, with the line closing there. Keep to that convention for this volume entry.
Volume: 4021.8243 m³
